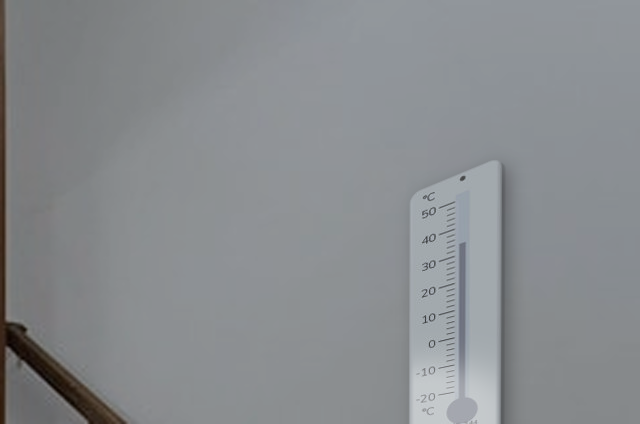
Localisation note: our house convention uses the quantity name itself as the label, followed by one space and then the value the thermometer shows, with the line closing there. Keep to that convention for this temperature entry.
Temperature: 34 °C
